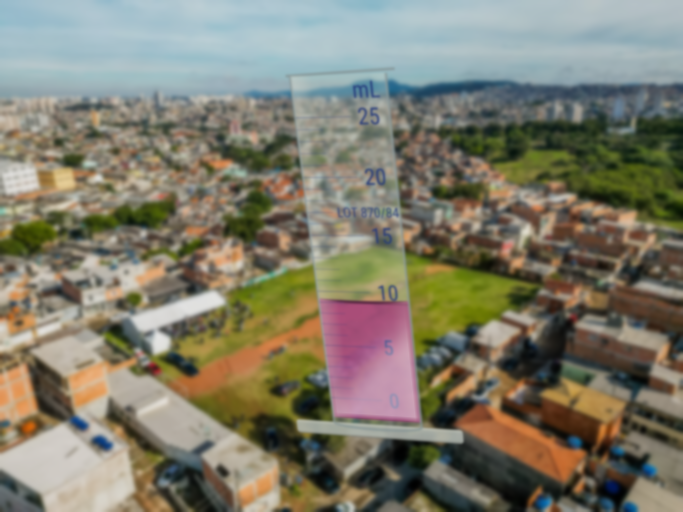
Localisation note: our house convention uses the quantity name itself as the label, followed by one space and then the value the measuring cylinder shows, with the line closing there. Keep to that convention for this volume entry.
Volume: 9 mL
